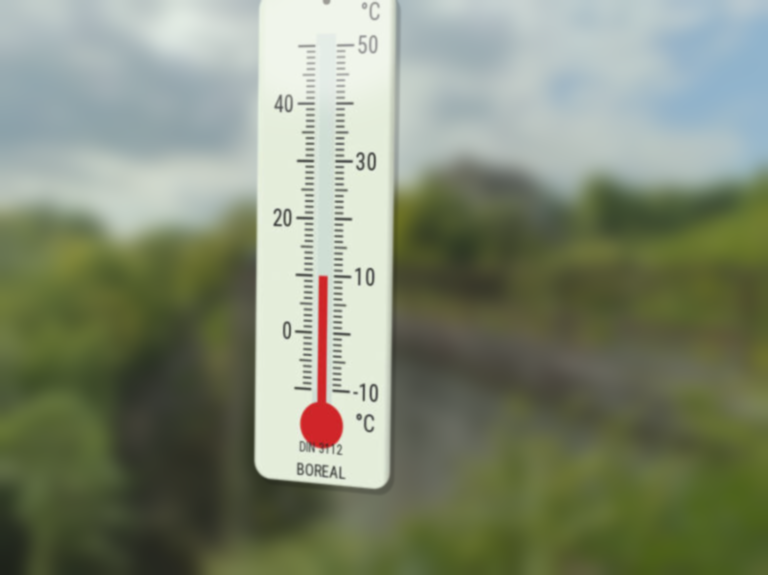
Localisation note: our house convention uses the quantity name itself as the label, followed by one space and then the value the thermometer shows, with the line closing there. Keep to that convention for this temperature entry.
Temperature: 10 °C
